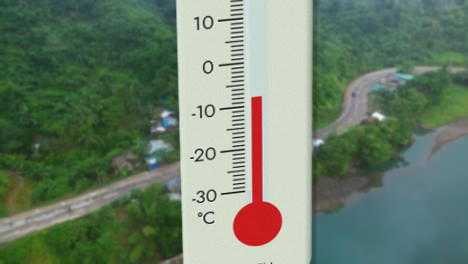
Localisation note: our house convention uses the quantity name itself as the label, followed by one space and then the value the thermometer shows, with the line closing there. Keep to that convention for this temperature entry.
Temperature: -8 °C
